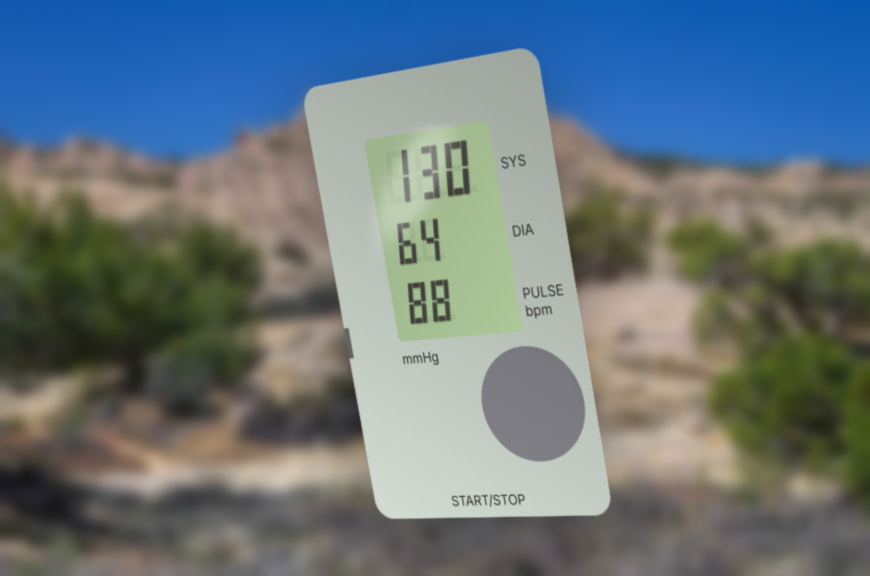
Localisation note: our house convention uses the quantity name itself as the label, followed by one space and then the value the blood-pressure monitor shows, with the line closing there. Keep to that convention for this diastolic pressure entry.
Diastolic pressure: 64 mmHg
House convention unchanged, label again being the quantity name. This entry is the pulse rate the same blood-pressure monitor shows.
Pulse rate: 88 bpm
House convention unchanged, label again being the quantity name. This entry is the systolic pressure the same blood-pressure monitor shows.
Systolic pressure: 130 mmHg
